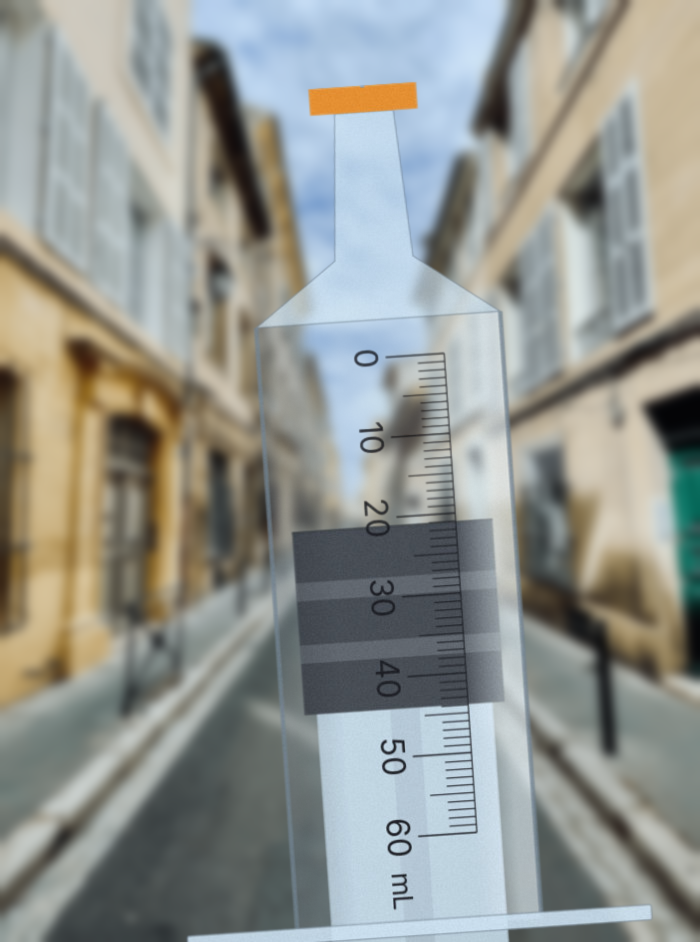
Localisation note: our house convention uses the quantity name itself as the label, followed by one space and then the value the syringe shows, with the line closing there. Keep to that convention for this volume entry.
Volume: 21 mL
